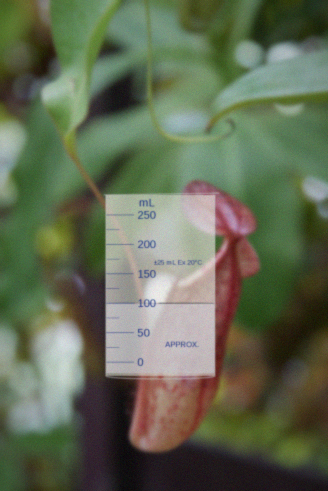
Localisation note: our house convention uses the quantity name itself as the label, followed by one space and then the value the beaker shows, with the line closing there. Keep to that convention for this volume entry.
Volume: 100 mL
